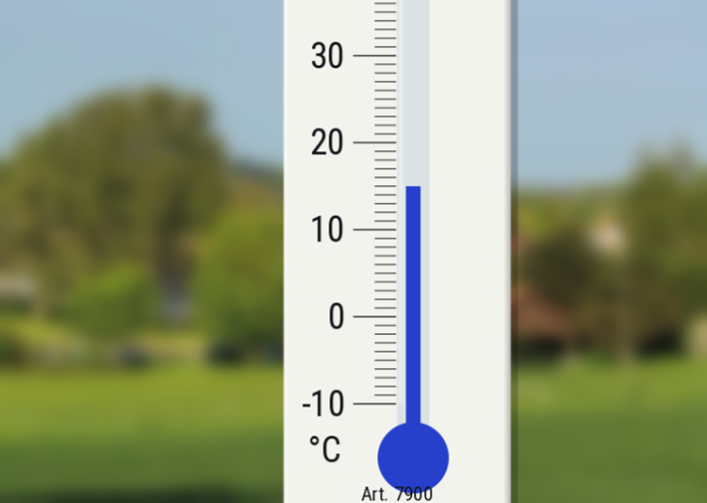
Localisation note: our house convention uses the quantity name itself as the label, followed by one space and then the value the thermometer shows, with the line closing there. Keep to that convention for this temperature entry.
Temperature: 15 °C
